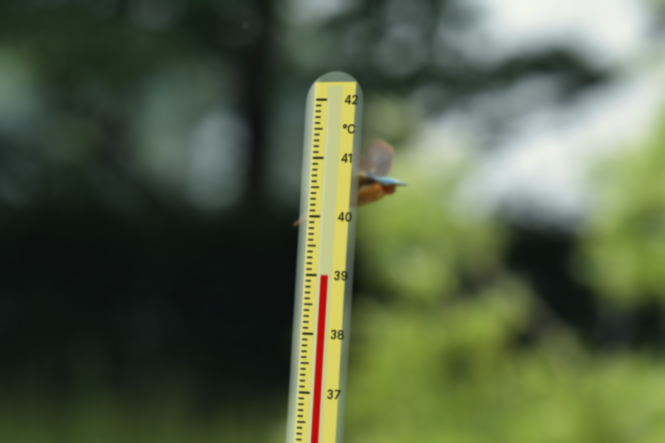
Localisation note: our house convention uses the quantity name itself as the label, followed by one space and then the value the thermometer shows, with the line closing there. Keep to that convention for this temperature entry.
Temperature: 39 °C
